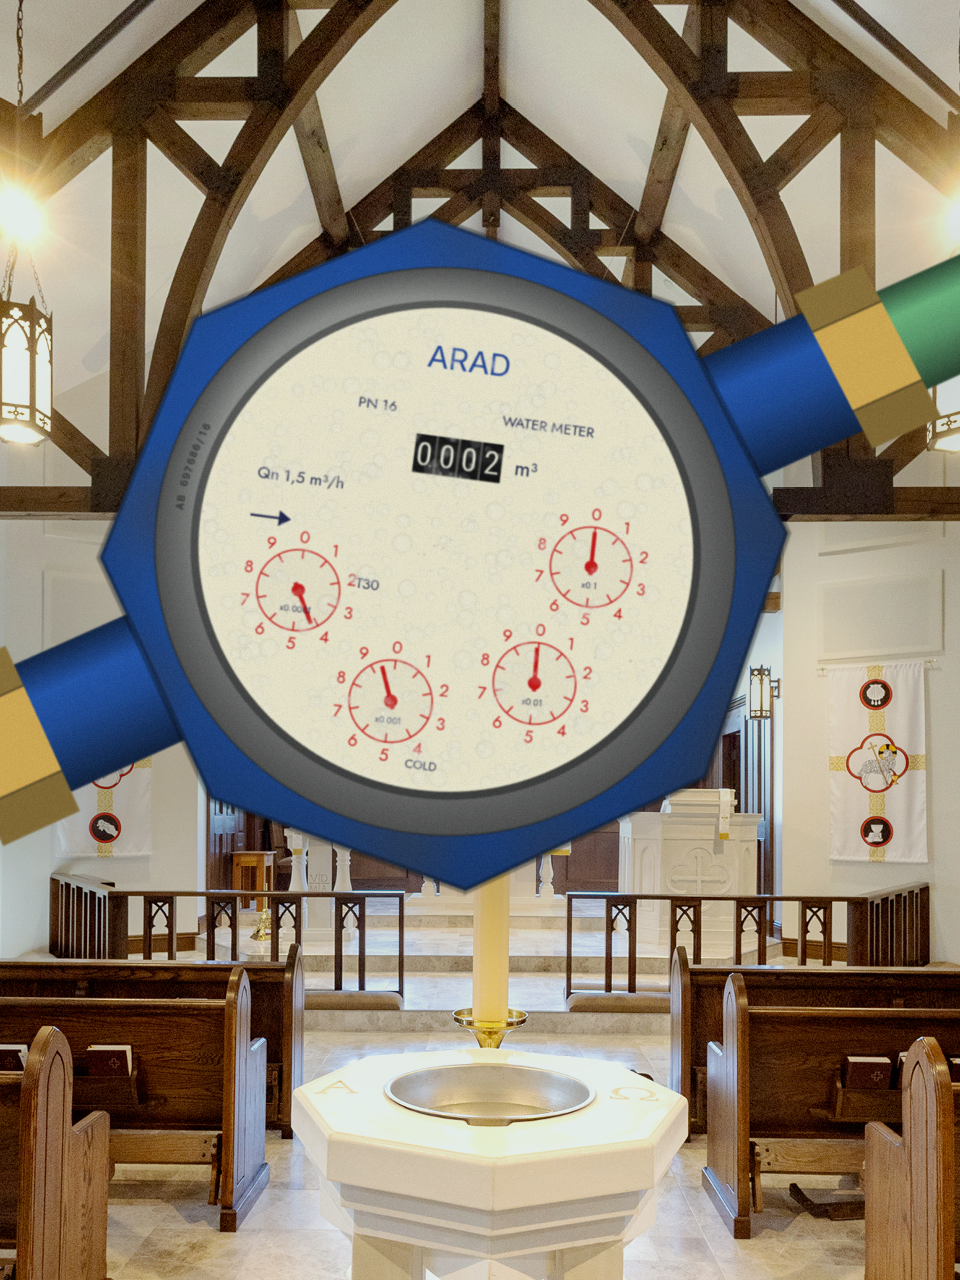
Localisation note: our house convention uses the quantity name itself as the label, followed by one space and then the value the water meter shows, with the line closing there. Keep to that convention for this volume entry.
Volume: 1.9994 m³
